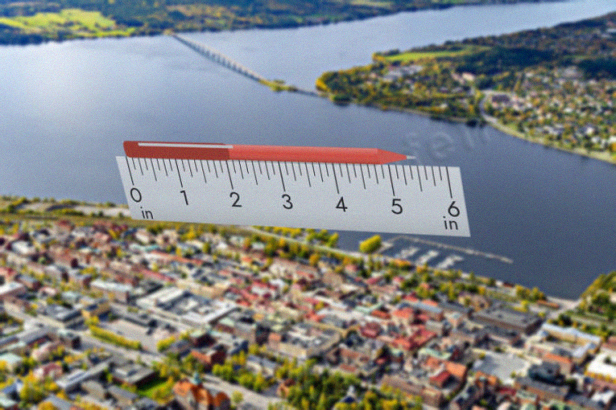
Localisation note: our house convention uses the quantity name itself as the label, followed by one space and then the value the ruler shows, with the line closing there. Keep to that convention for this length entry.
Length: 5.5 in
